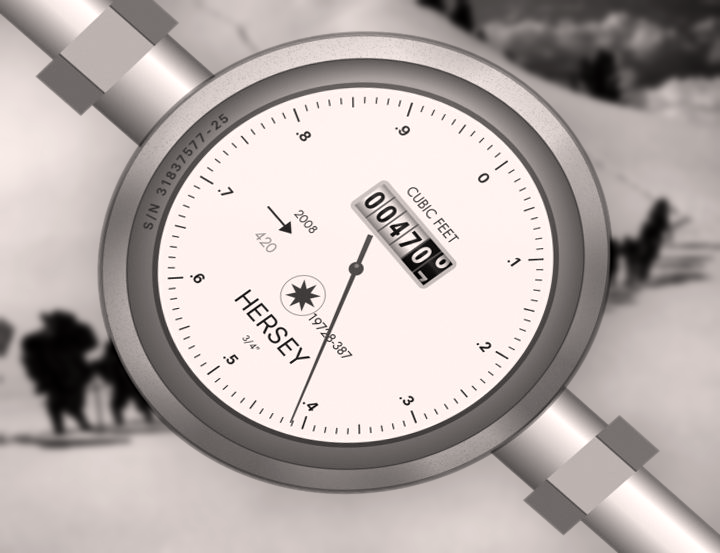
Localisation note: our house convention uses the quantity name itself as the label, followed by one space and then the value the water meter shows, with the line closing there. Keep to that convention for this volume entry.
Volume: 4706.41 ft³
